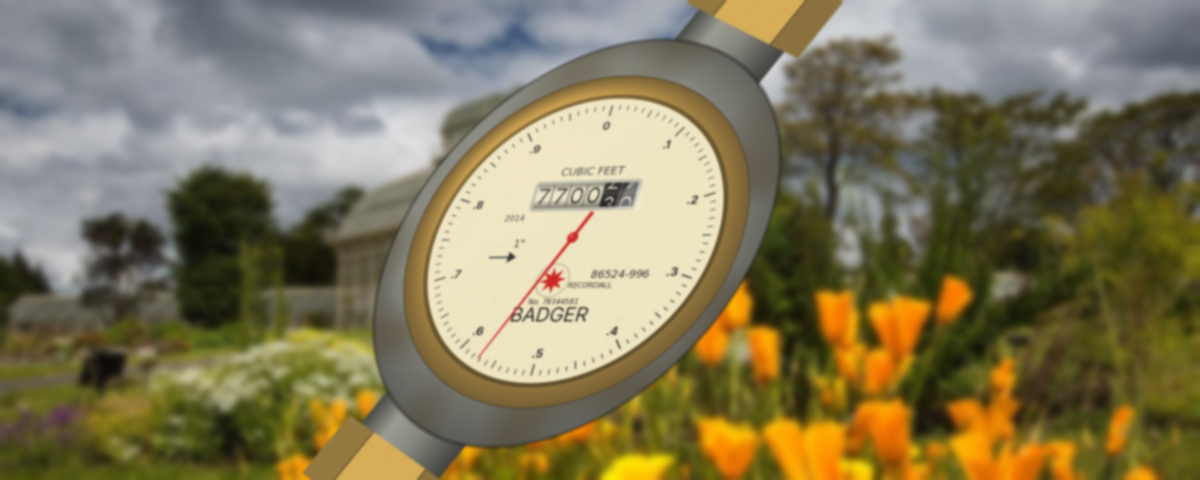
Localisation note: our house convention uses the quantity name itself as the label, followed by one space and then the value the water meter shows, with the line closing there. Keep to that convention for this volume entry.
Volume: 770029.57 ft³
